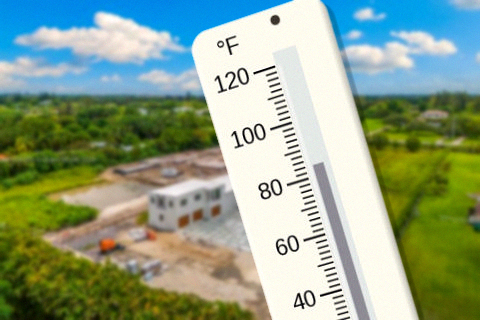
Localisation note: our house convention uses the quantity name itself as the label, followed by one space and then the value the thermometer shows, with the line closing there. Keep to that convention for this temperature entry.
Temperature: 84 °F
